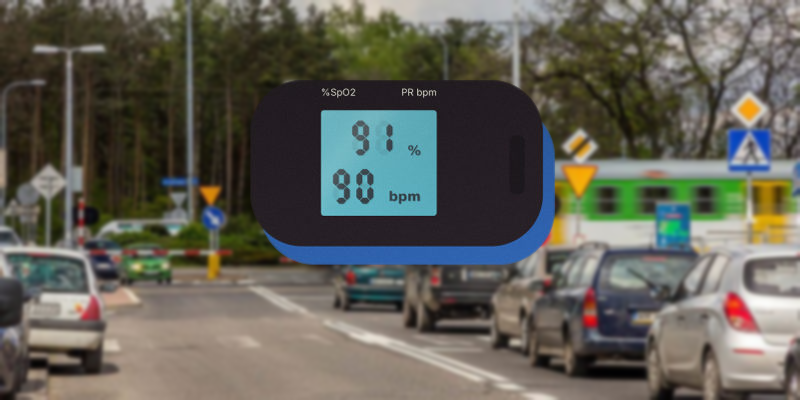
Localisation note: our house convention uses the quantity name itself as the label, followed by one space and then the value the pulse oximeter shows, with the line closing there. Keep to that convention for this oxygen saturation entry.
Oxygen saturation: 91 %
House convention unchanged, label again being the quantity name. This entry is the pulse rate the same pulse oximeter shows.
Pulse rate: 90 bpm
